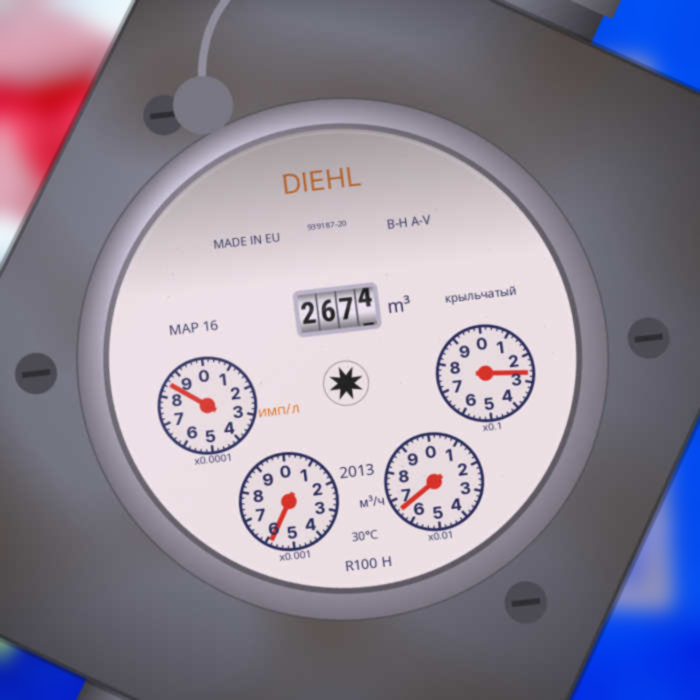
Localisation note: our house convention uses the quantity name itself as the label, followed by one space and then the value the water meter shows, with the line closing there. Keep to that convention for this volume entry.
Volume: 2674.2658 m³
